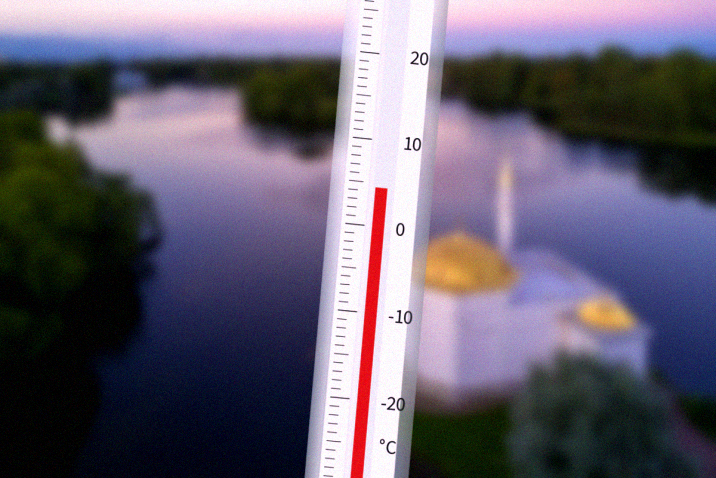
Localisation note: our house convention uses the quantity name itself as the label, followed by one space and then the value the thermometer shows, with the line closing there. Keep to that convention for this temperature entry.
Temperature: 4.5 °C
